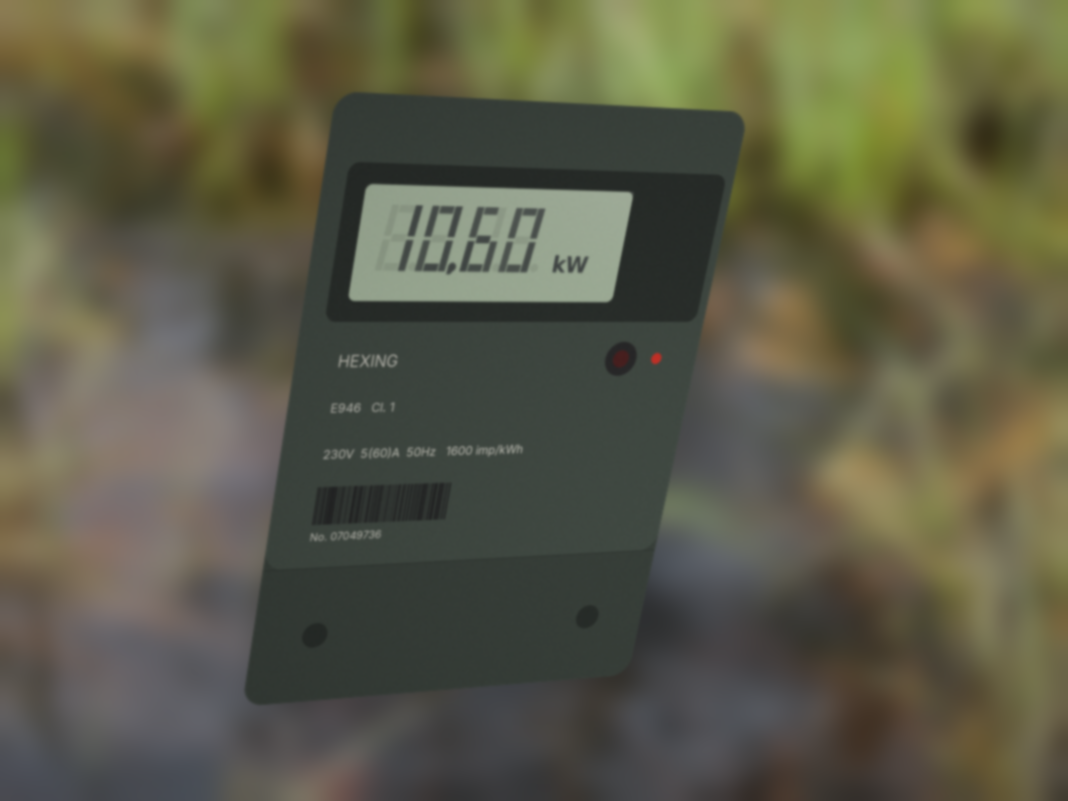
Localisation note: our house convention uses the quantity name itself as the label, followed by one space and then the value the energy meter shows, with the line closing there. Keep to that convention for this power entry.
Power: 10.60 kW
